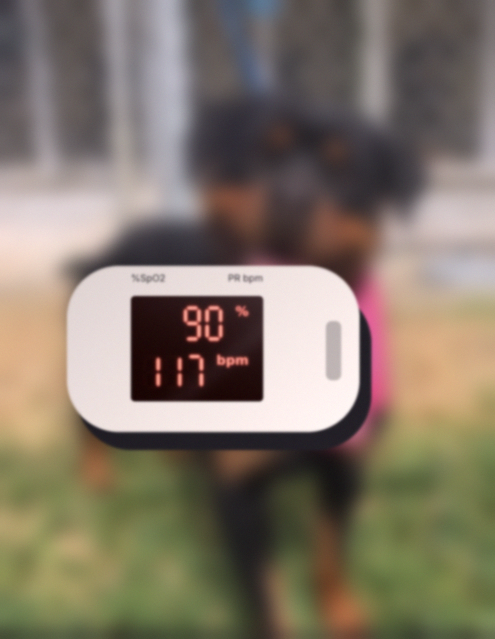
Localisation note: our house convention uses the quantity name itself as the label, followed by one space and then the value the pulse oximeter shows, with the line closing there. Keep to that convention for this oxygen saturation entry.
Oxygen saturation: 90 %
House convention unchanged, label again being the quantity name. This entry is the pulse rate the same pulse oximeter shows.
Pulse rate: 117 bpm
